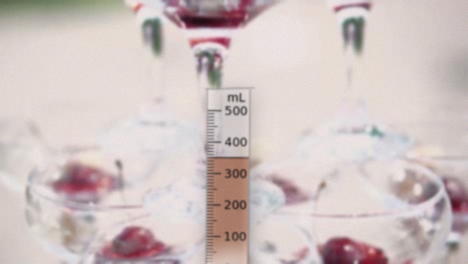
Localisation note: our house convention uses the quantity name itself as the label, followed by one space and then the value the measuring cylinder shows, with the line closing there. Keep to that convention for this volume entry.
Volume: 350 mL
